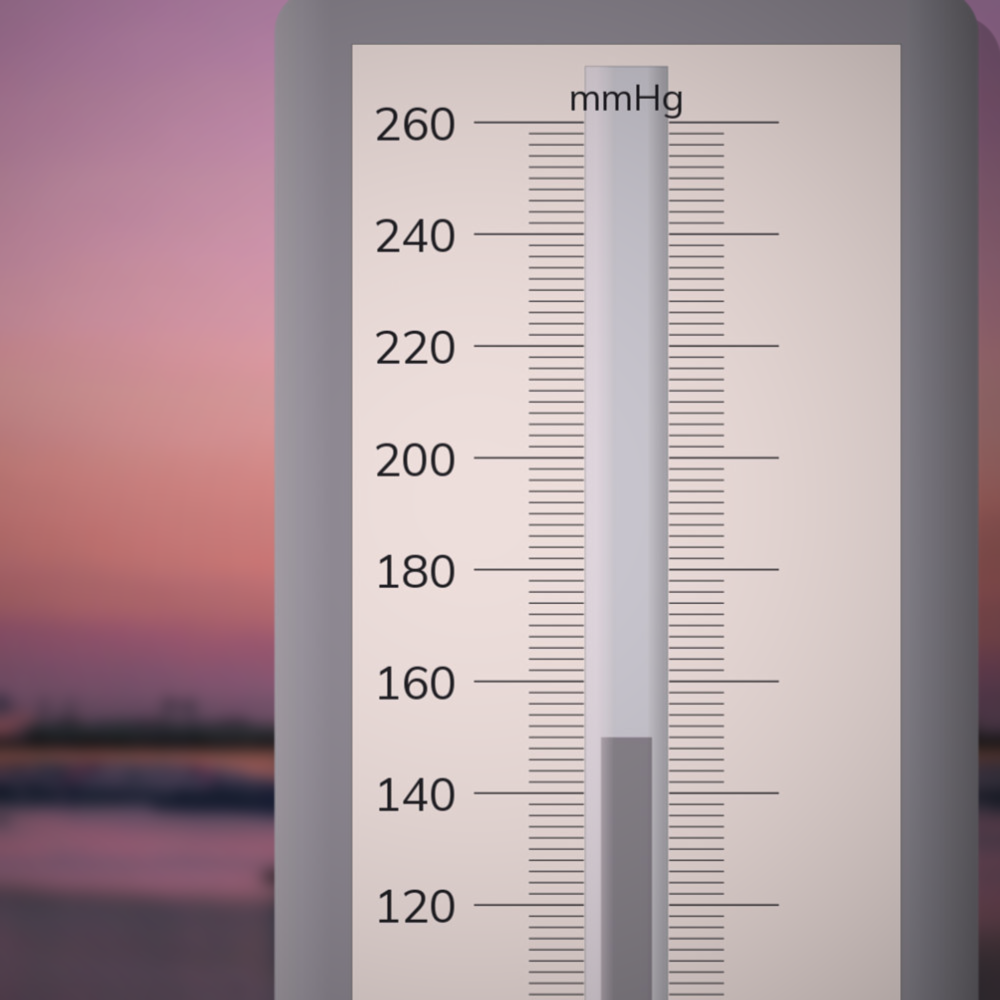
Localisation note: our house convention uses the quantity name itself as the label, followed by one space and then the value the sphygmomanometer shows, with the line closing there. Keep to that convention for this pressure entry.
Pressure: 150 mmHg
